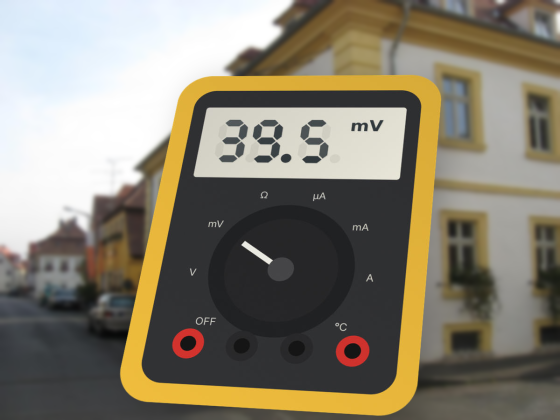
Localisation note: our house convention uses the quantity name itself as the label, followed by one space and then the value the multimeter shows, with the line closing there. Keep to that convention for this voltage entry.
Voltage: 39.5 mV
